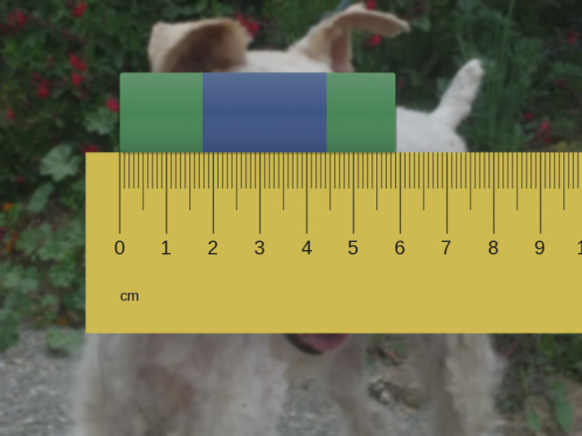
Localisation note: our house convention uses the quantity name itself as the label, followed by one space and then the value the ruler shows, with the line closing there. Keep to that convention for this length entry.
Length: 5.9 cm
